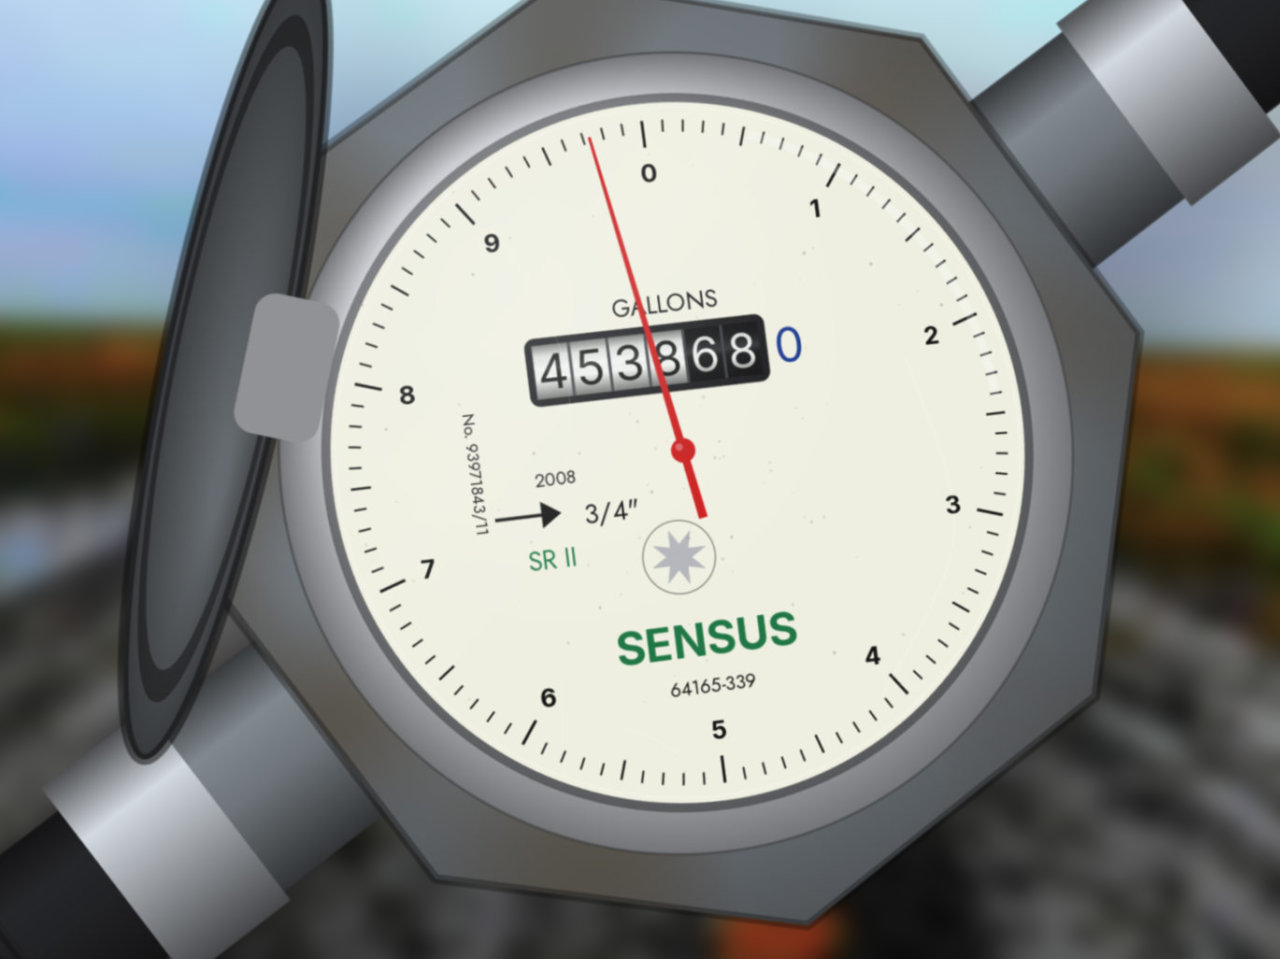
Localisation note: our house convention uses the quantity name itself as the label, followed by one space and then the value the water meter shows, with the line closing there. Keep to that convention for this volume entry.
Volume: 4538679.7 gal
